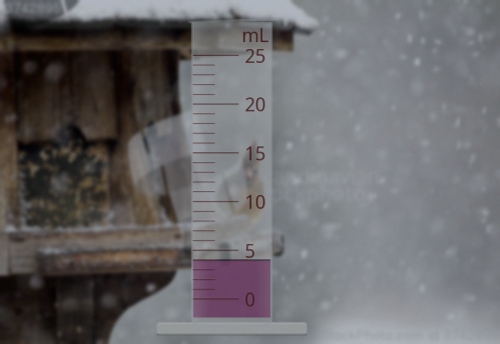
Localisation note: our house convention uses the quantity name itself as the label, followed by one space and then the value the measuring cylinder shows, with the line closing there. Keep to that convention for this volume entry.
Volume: 4 mL
